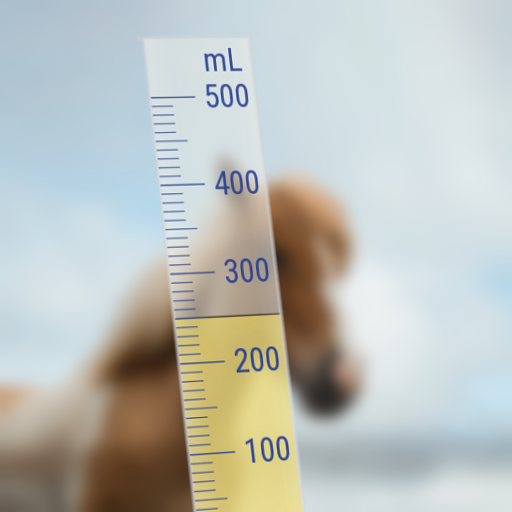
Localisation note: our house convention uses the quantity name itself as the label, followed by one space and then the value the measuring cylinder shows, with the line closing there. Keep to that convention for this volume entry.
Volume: 250 mL
